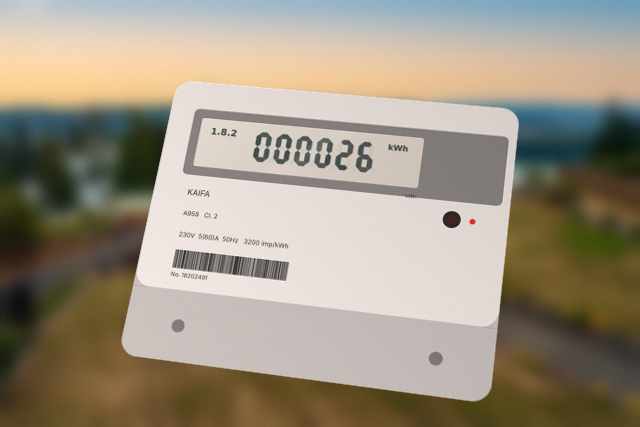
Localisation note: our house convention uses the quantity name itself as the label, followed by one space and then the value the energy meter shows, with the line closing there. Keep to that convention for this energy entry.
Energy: 26 kWh
